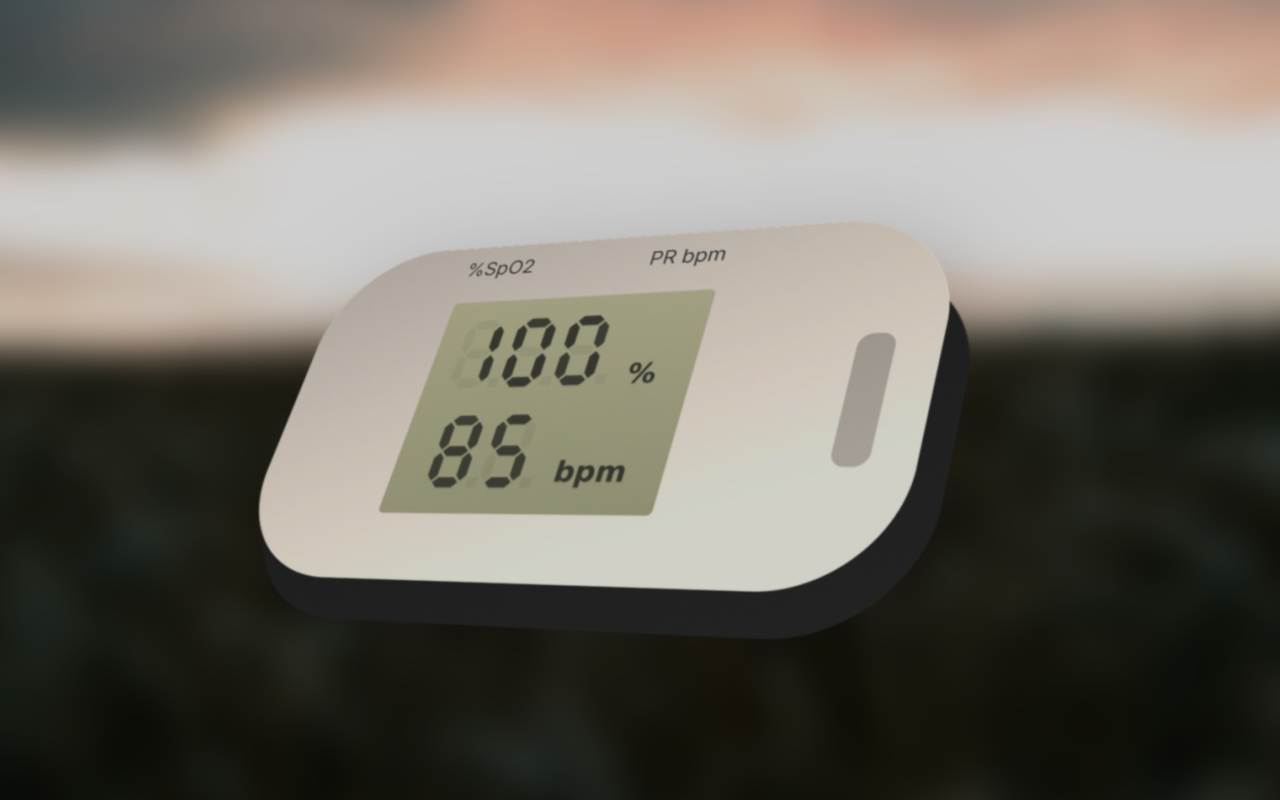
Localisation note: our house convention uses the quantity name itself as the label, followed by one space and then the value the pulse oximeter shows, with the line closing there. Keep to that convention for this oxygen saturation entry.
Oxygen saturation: 100 %
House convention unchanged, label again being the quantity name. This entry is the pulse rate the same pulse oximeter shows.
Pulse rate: 85 bpm
